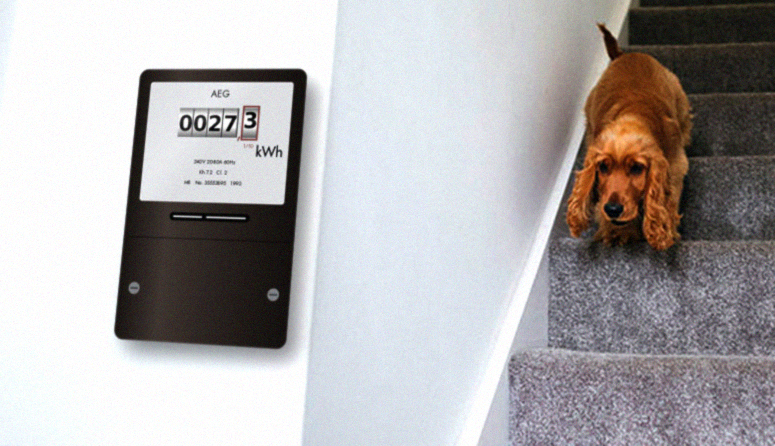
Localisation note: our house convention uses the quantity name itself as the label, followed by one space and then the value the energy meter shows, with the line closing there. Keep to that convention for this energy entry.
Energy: 27.3 kWh
